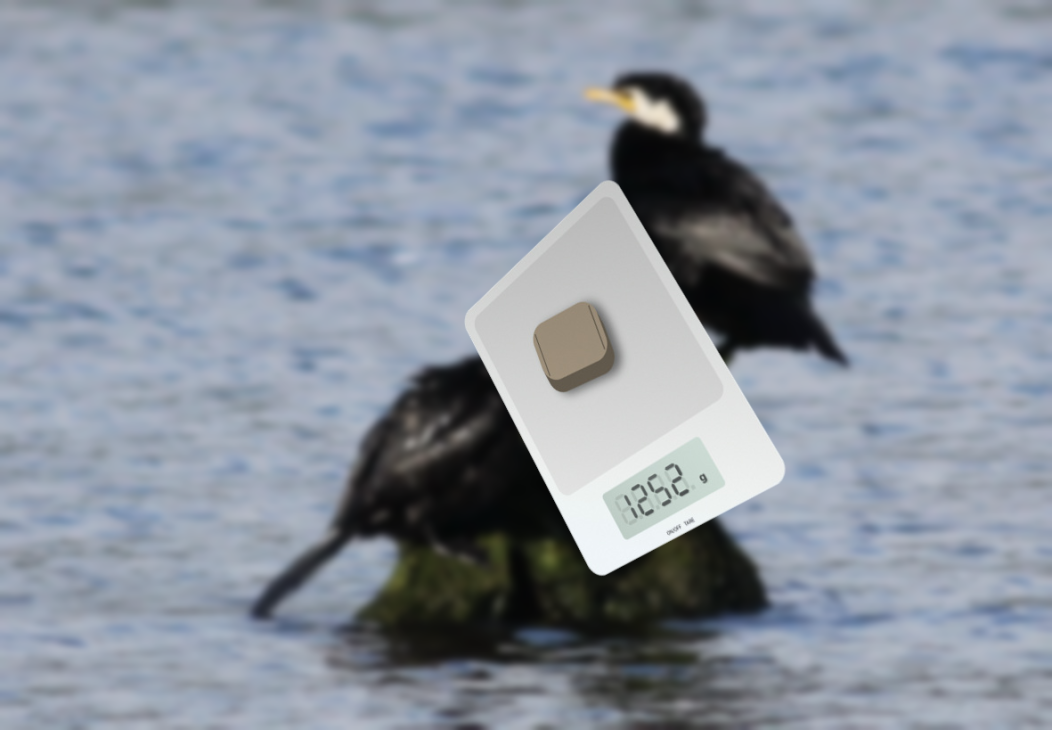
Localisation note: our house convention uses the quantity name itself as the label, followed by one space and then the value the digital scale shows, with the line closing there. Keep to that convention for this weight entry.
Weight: 1252 g
